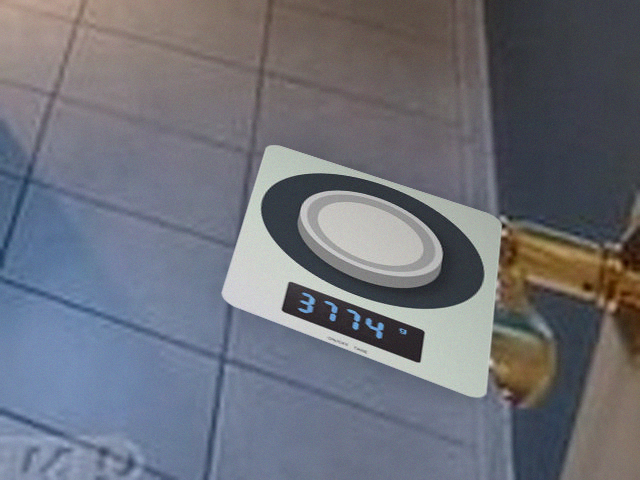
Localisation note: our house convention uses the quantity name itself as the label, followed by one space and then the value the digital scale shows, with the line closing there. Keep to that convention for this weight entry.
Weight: 3774 g
